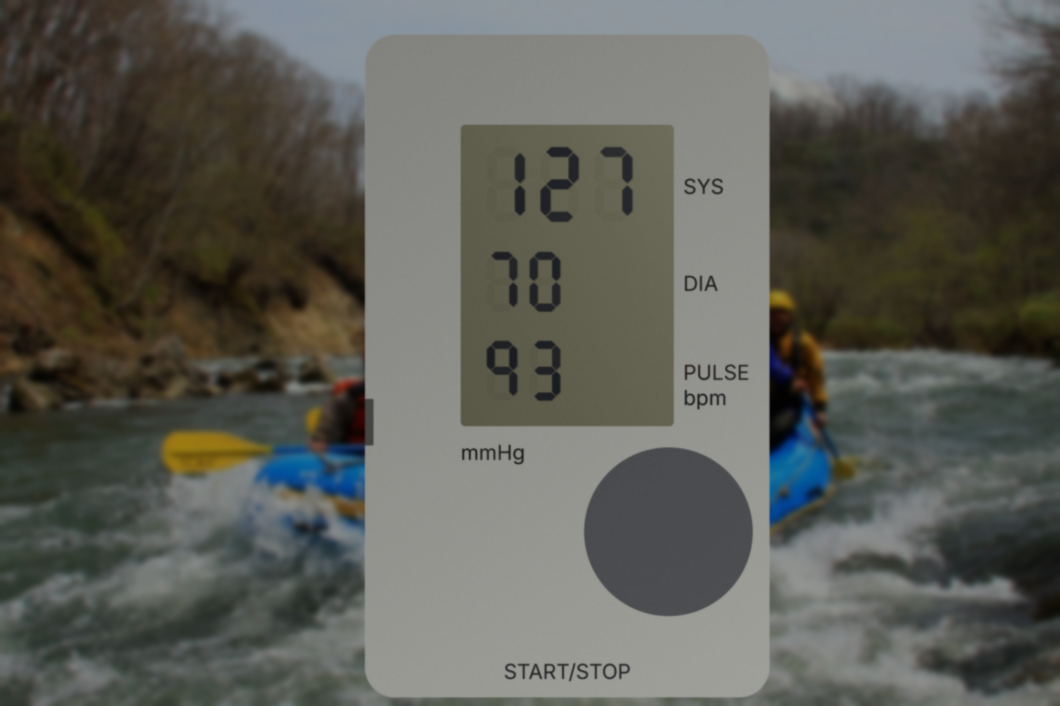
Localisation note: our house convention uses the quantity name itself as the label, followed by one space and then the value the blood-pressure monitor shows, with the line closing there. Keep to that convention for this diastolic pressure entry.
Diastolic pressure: 70 mmHg
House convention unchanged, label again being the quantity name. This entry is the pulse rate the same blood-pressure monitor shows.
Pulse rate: 93 bpm
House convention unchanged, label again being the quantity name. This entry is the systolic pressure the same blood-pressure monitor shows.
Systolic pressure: 127 mmHg
